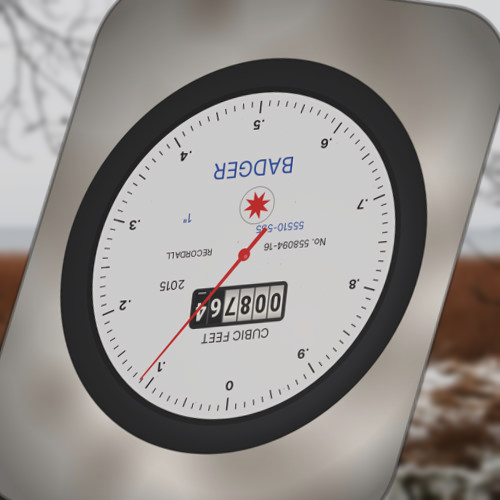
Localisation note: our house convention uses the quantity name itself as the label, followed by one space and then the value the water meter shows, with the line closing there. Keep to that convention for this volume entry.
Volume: 8764.11 ft³
